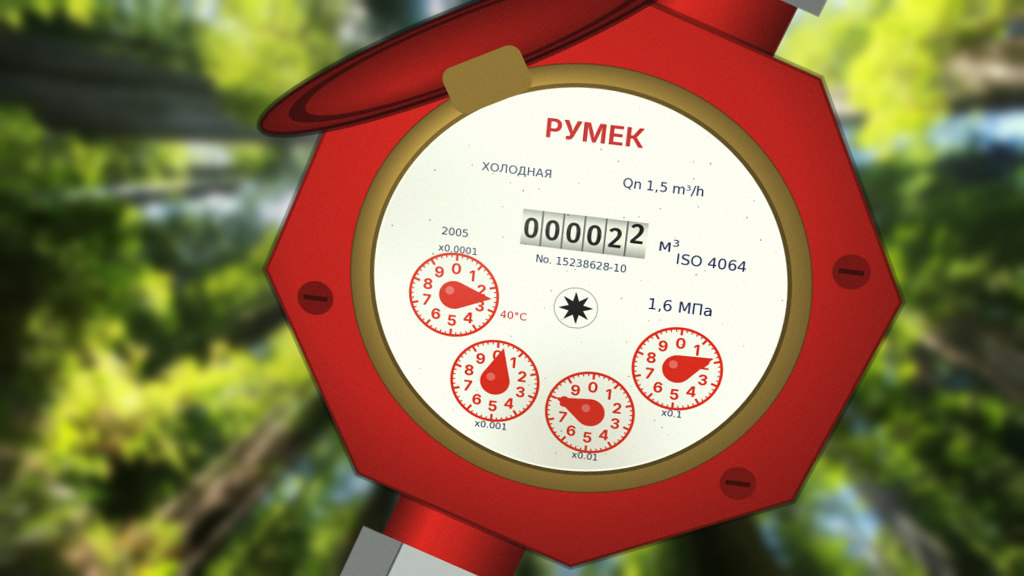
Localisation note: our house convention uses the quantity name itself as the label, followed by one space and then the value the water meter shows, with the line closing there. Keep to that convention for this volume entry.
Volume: 22.1802 m³
